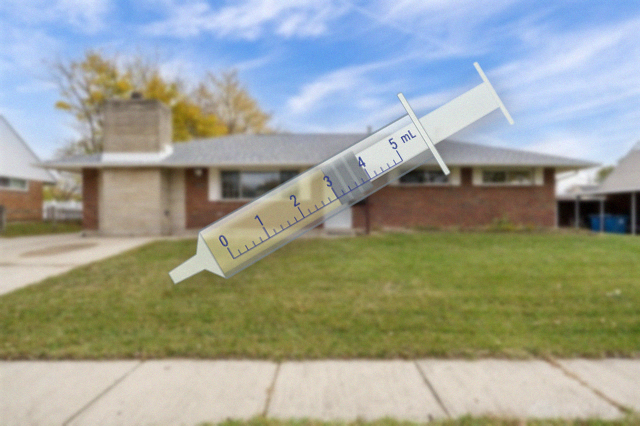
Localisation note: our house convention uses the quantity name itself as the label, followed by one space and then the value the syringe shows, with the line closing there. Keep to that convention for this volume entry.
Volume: 3 mL
